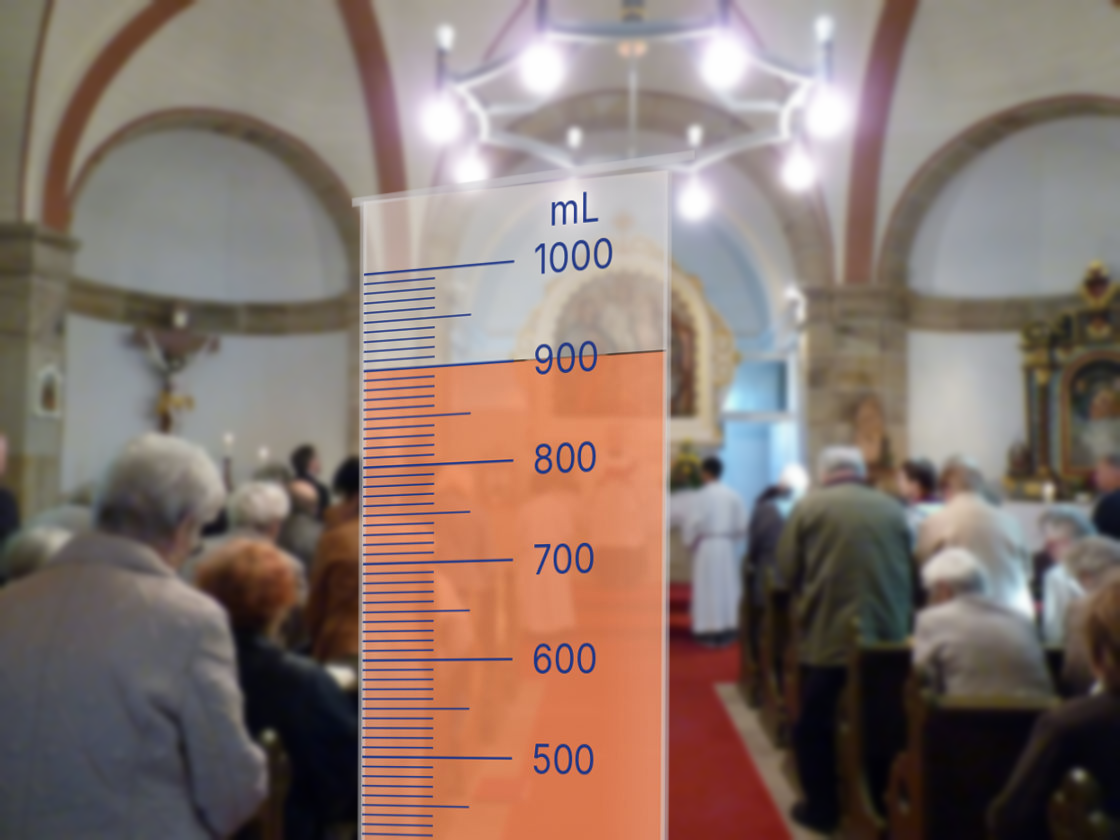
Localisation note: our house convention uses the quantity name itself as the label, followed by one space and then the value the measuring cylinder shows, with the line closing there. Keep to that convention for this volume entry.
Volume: 900 mL
